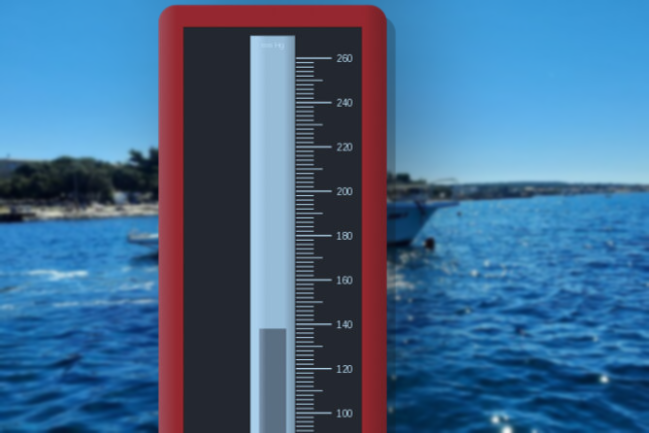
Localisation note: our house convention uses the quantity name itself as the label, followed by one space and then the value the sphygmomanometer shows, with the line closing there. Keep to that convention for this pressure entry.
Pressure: 138 mmHg
